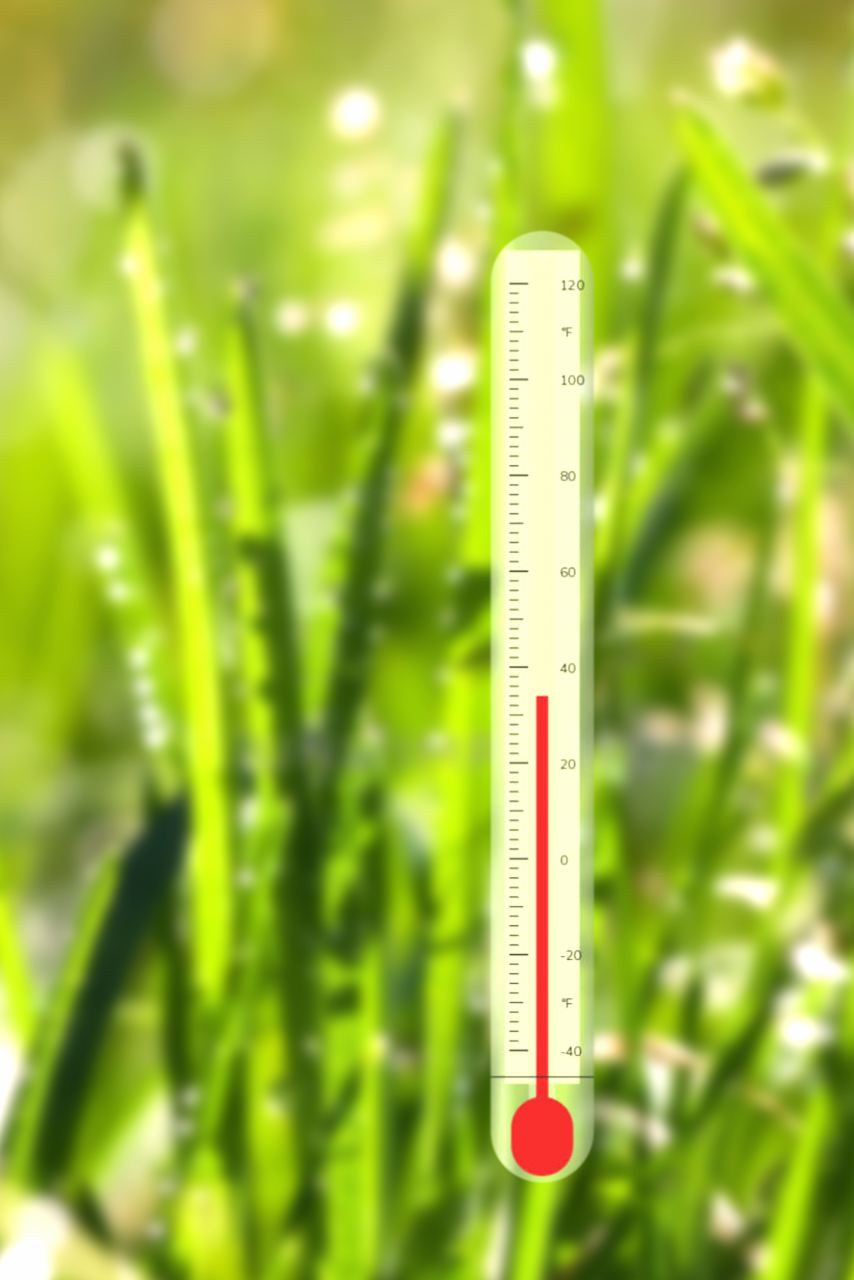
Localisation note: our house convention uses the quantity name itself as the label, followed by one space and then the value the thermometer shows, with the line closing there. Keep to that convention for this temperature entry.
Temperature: 34 °F
